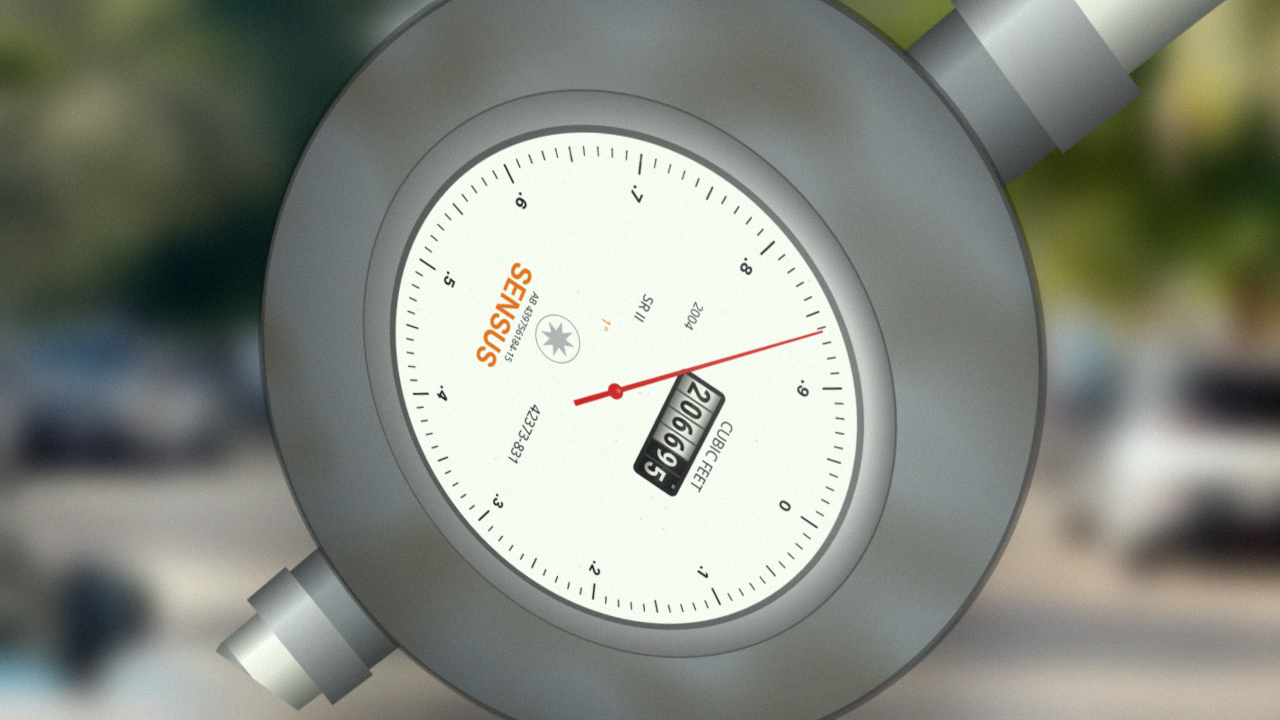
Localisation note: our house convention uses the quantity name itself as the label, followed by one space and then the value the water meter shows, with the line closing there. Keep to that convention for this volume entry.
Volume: 206694.86 ft³
